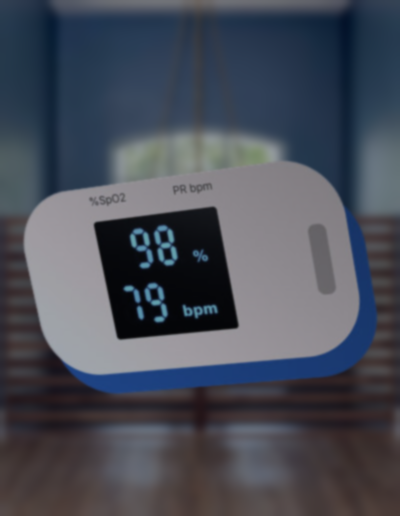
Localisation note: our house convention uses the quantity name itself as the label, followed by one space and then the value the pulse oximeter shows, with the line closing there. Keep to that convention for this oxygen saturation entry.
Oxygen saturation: 98 %
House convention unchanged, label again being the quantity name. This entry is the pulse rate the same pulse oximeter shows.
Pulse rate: 79 bpm
